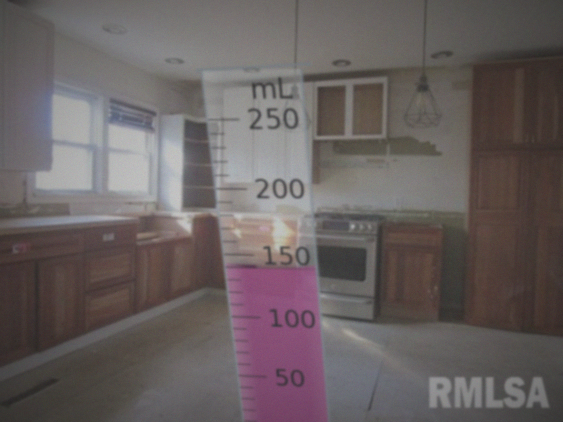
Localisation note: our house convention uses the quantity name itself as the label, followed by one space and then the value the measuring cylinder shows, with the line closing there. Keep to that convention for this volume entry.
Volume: 140 mL
